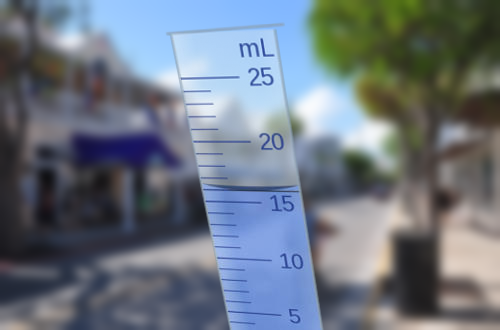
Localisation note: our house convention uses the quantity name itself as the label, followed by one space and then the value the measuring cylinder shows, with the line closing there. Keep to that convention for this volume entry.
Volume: 16 mL
